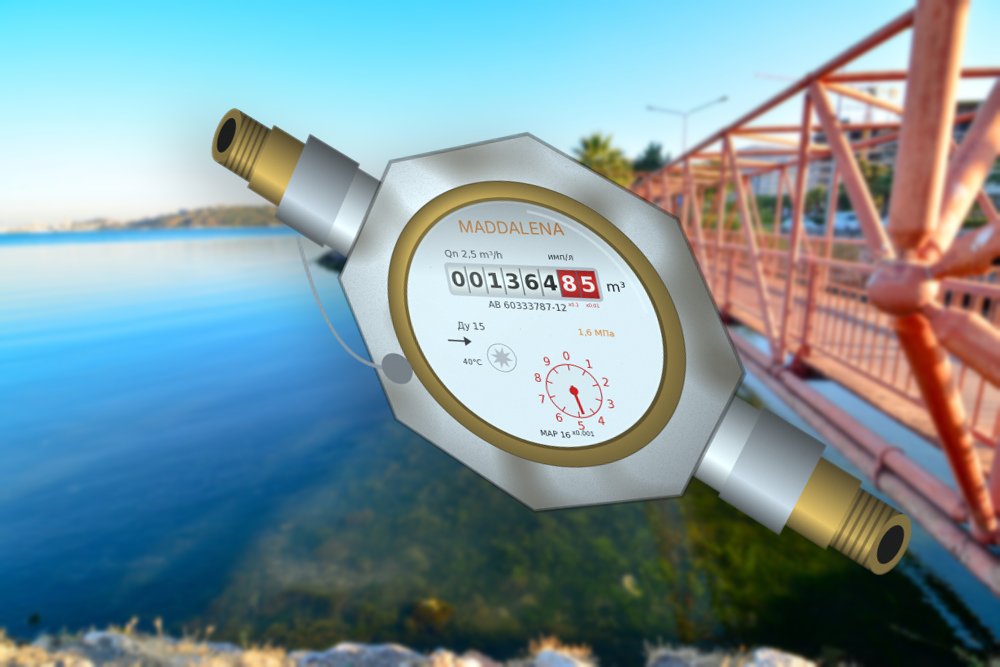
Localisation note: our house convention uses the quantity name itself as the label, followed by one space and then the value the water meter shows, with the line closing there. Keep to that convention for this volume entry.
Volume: 1364.854 m³
